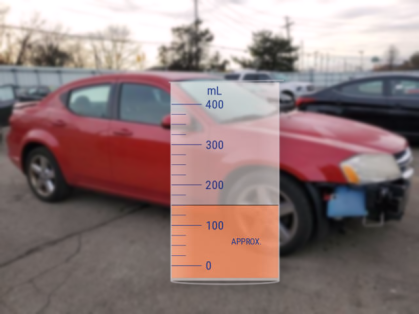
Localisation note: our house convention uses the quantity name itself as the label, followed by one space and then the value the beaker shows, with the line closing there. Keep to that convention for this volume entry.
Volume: 150 mL
